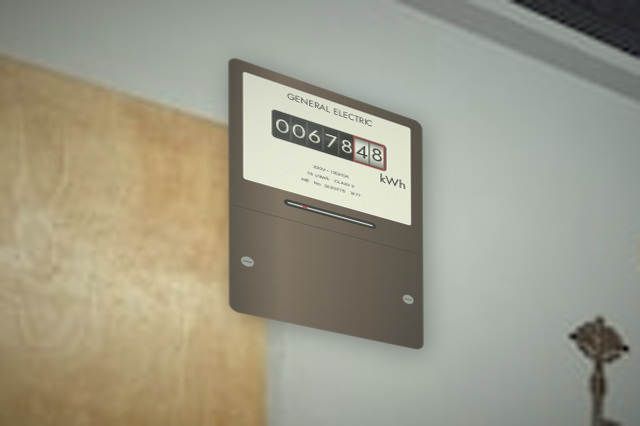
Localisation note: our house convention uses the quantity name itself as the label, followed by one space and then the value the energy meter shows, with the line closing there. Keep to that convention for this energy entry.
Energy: 678.48 kWh
